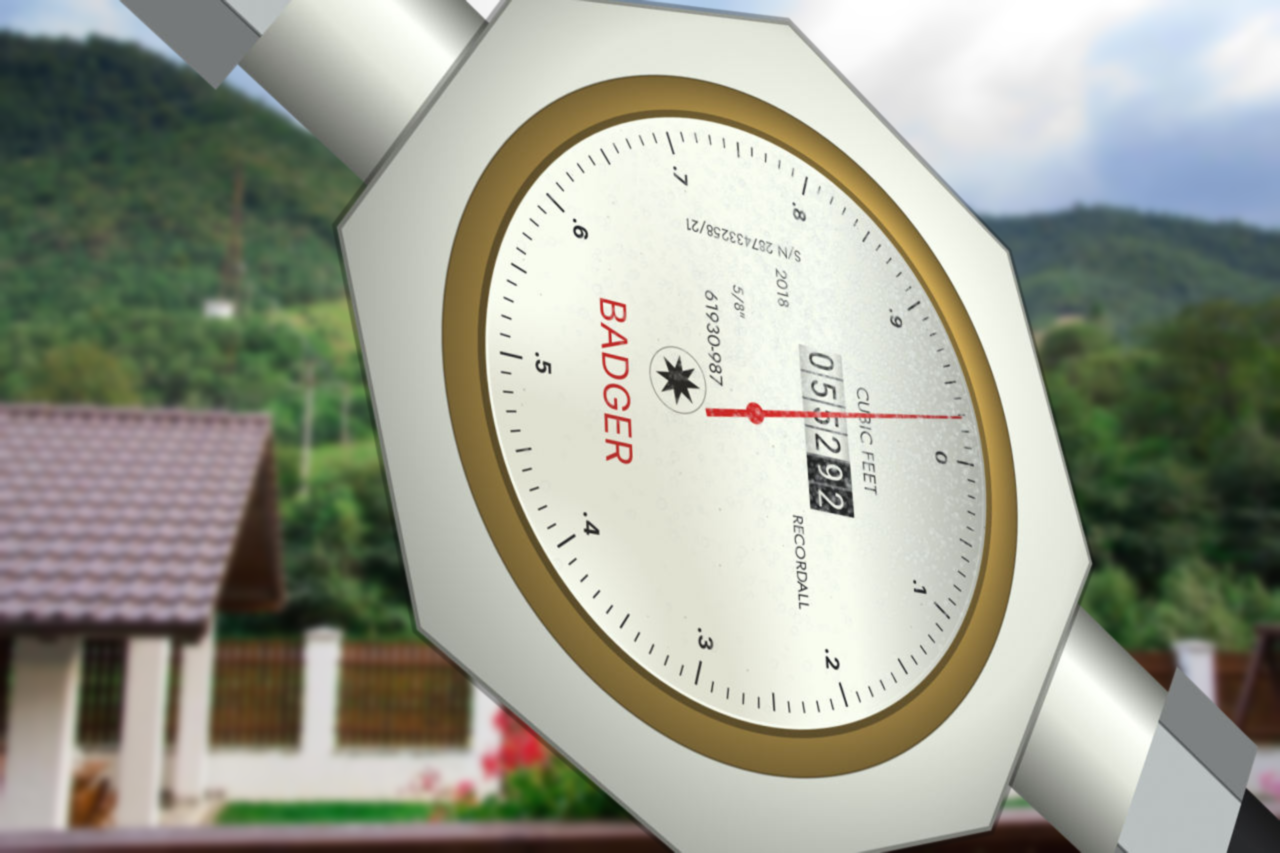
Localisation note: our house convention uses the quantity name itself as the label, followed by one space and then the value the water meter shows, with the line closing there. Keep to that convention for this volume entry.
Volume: 55291.97 ft³
